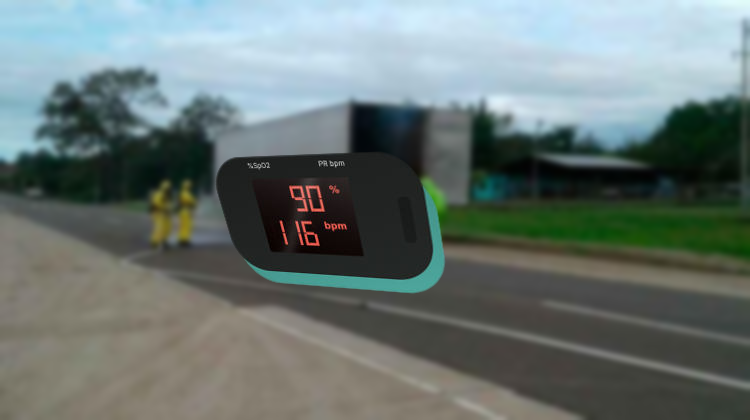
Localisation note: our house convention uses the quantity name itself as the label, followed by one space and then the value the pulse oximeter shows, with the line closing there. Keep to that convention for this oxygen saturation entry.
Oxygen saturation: 90 %
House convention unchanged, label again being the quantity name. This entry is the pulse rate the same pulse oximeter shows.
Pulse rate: 116 bpm
